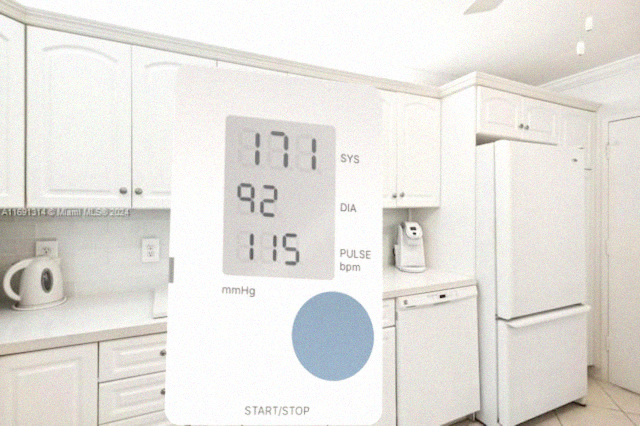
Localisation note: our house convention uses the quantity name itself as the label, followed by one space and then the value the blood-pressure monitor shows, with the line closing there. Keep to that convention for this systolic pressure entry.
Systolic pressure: 171 mmHg
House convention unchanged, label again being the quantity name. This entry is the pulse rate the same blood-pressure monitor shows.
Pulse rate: 115 bpm
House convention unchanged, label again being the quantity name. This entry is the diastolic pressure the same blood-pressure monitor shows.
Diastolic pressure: 92 mmHg
